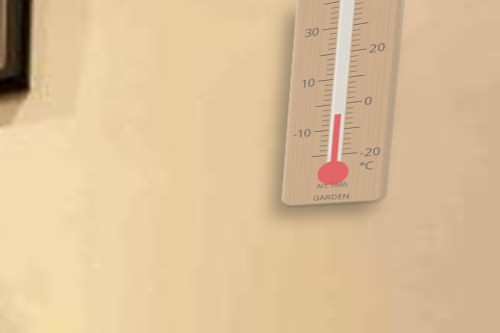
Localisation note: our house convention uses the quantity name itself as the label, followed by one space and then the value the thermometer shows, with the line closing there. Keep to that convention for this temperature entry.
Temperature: -4 °C
